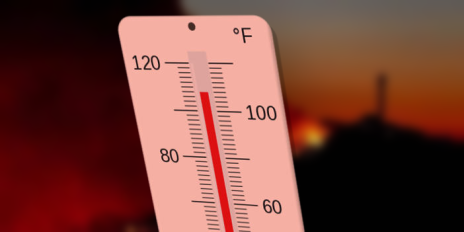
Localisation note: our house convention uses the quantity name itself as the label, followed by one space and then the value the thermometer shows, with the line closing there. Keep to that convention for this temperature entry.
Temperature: 108 °F
